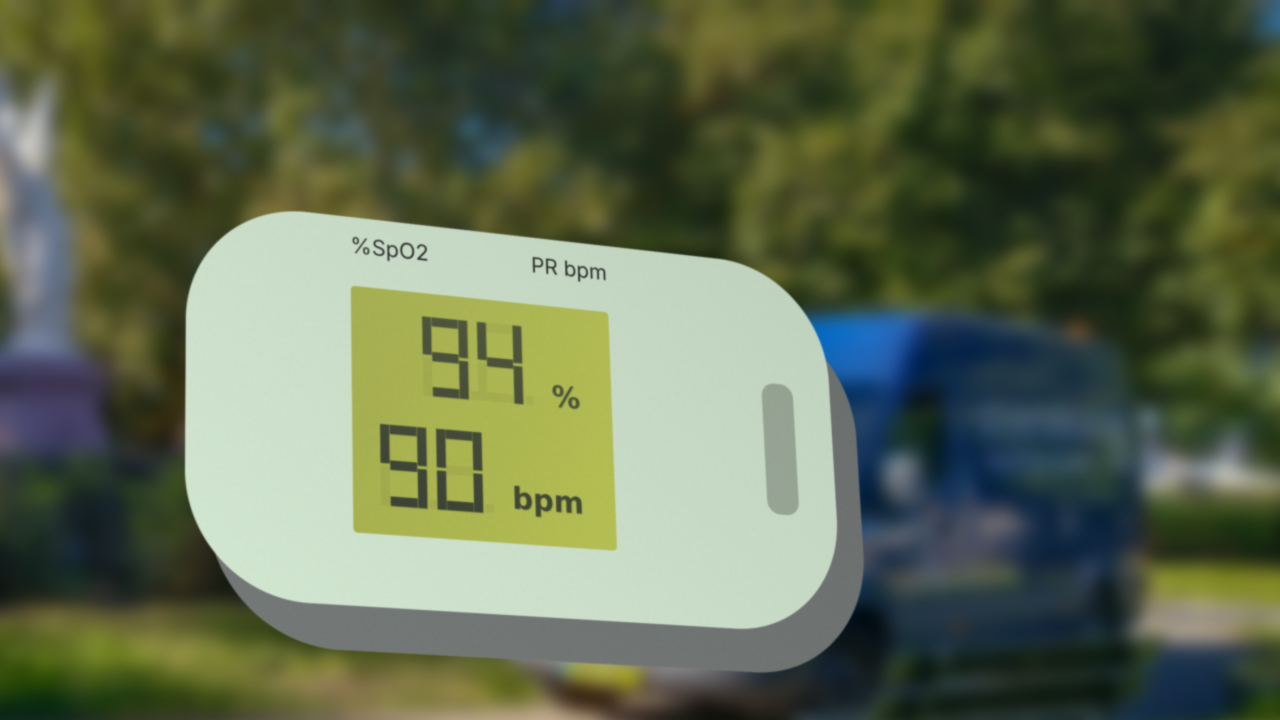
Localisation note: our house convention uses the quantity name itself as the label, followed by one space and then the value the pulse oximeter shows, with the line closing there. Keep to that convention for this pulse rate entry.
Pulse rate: 90 bpm
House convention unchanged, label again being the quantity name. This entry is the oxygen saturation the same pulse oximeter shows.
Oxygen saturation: 94 %
